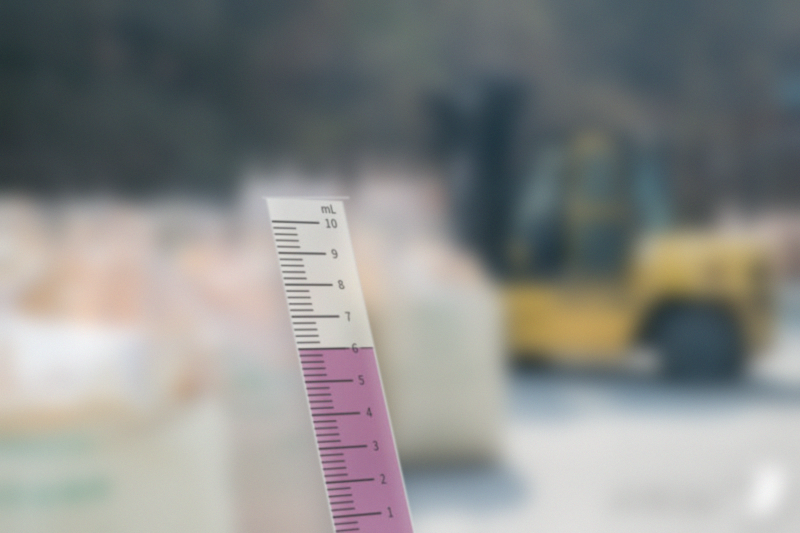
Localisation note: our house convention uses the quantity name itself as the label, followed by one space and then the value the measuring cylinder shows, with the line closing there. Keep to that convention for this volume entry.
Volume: 6 mL
